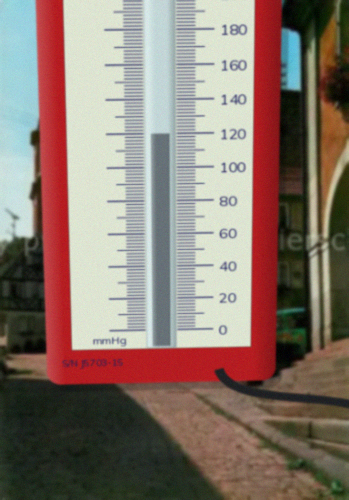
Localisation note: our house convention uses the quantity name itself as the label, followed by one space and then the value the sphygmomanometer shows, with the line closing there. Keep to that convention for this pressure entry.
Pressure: 120 mmHg
